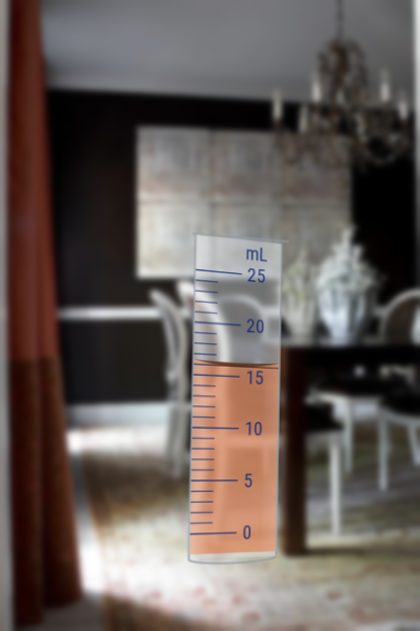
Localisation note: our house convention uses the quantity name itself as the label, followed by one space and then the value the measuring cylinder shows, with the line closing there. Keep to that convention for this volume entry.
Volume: 16 mL
